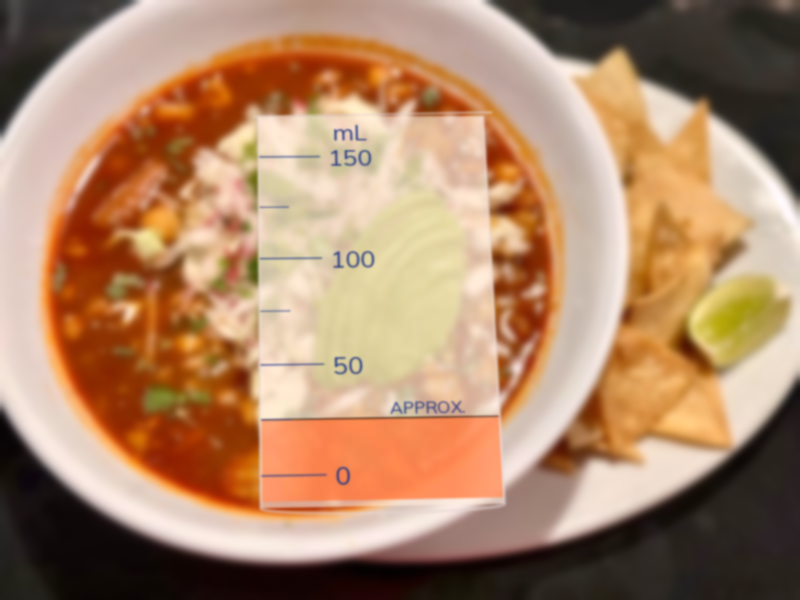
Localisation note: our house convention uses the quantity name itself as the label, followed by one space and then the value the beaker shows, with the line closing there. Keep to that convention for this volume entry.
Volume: 25 mL
